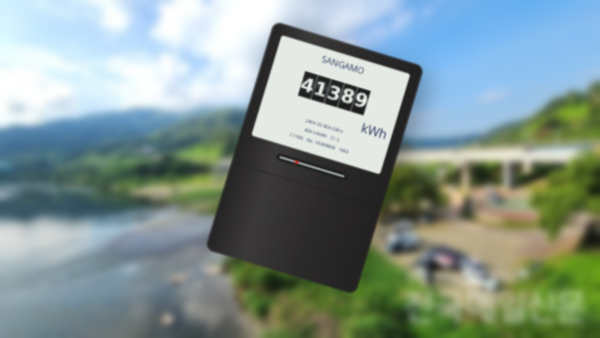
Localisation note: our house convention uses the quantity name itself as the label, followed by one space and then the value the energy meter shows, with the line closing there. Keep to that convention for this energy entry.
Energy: 41389 kWh
